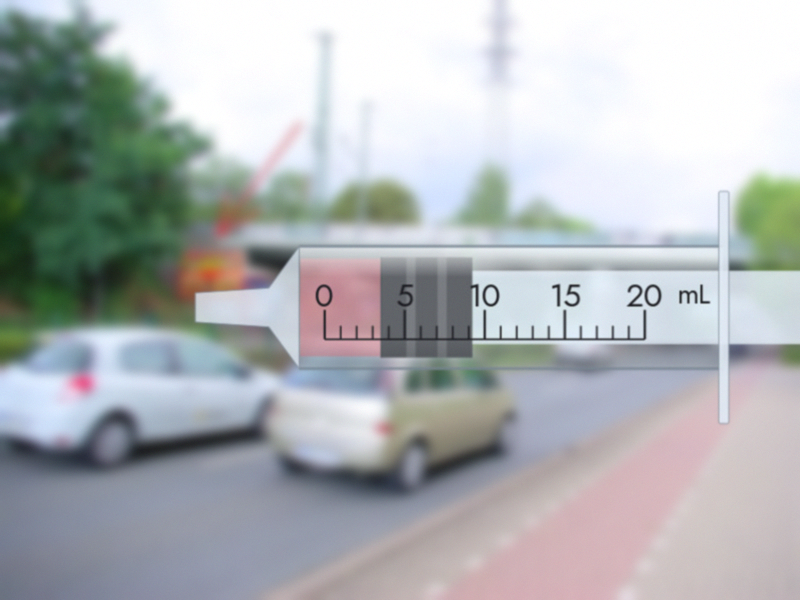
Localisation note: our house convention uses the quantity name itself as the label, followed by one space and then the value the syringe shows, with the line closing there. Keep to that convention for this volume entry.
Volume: 3.5 mL
